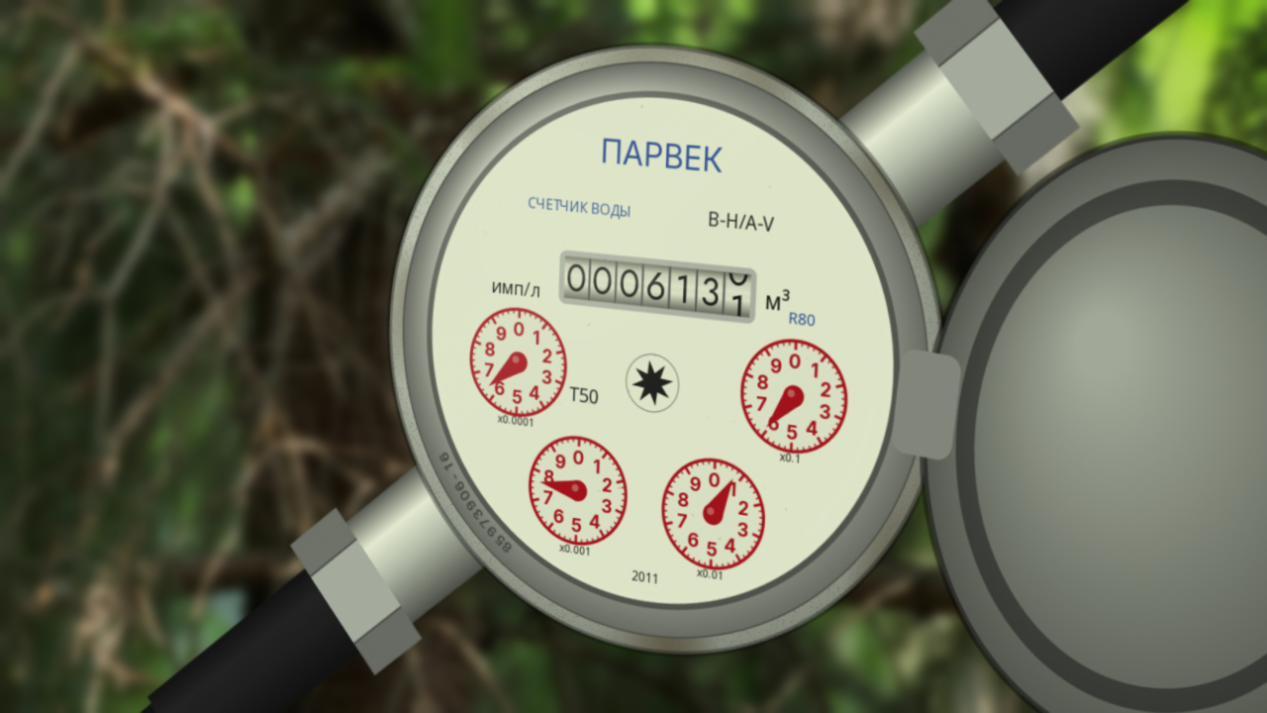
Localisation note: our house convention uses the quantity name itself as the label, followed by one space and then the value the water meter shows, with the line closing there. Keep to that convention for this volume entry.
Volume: 6130.6076 m³
